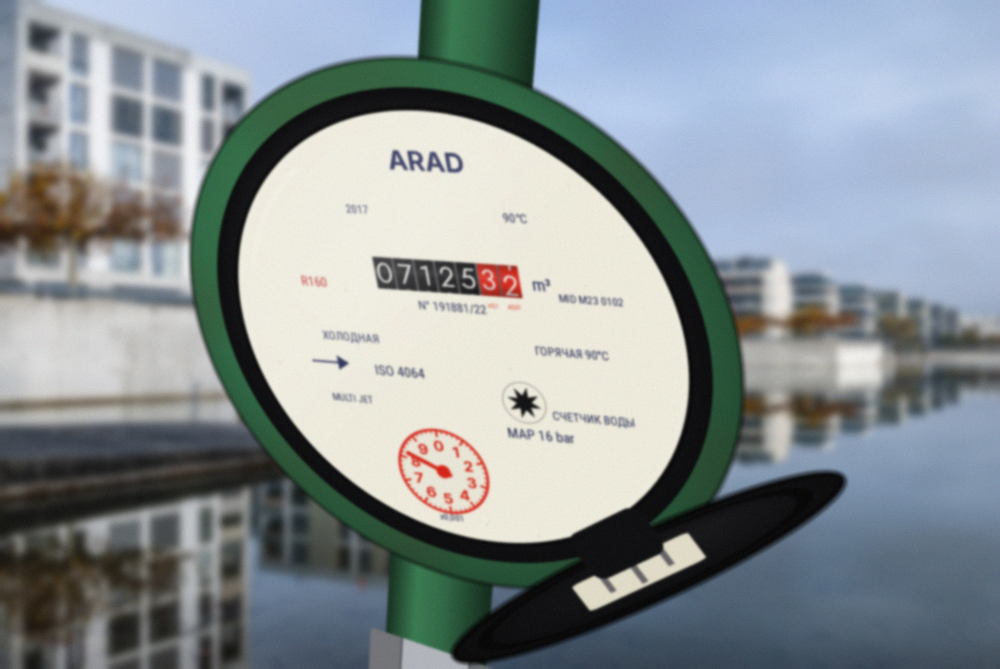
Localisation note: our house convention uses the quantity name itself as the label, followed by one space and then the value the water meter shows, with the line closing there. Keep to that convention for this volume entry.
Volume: 7125.318 m³
